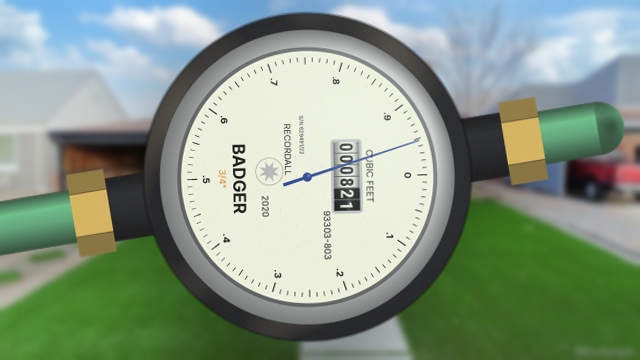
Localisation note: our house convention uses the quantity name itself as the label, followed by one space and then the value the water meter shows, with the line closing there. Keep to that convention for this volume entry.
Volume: 820.95 ft³
